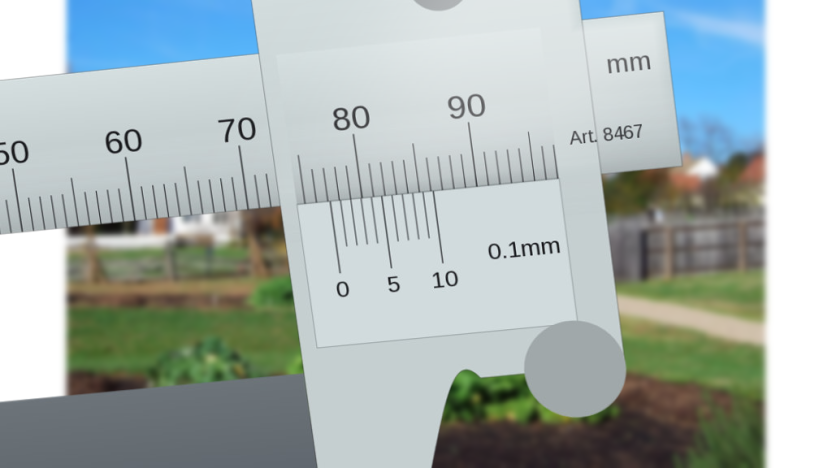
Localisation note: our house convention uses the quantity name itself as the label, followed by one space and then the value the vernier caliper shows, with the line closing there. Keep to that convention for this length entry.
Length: 77.2 mm
